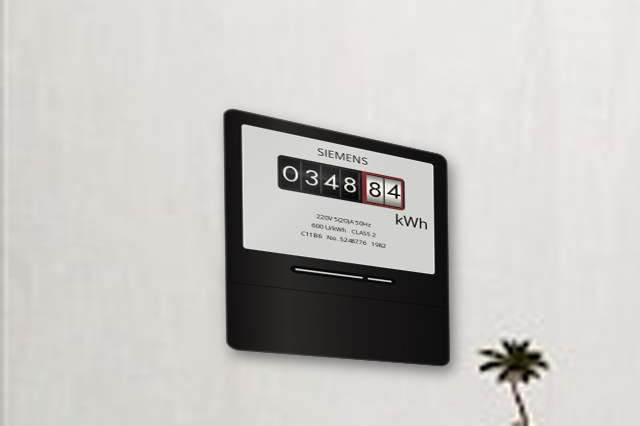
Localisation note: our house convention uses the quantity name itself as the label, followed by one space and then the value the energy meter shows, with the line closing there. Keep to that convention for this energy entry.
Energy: 348.84 kWh
